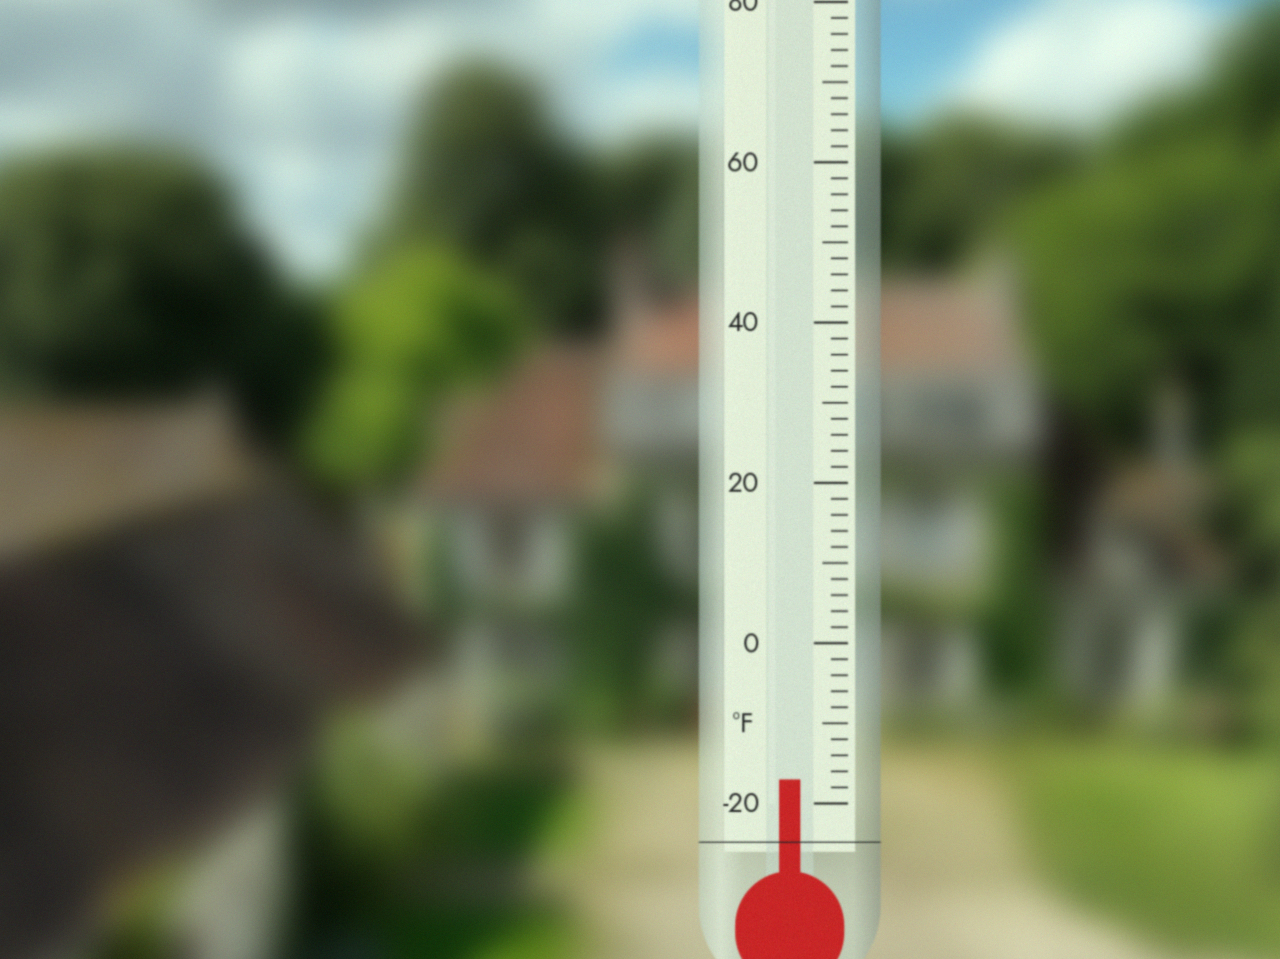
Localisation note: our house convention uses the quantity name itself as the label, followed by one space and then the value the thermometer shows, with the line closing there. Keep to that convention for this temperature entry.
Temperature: -17 °F
